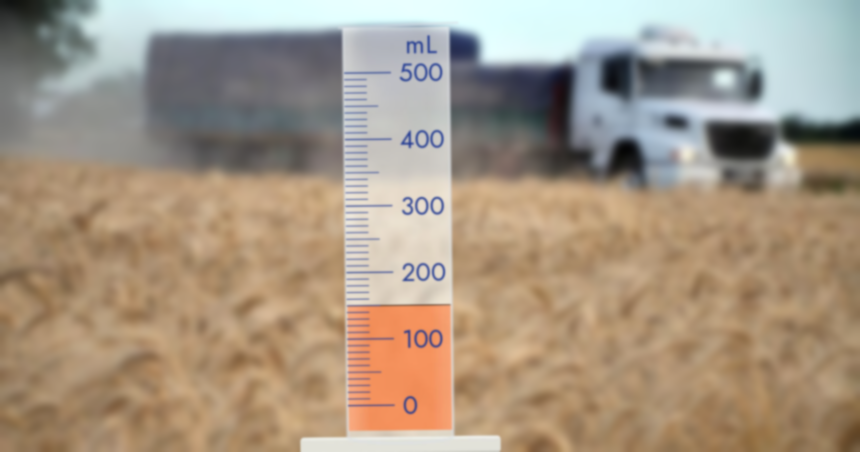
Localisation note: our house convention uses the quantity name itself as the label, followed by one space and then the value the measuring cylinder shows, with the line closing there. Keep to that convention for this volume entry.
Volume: 150 mL
